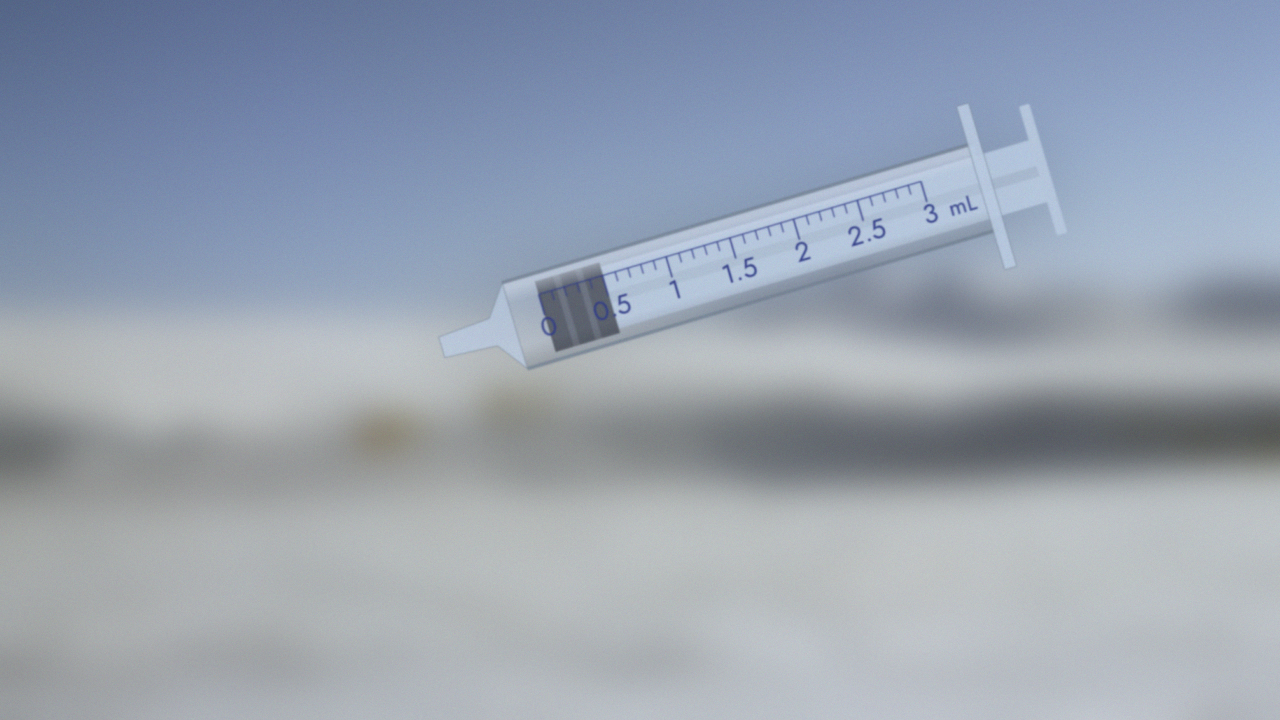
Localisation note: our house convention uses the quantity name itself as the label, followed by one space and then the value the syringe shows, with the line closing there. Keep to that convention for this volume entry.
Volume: 0 mL
